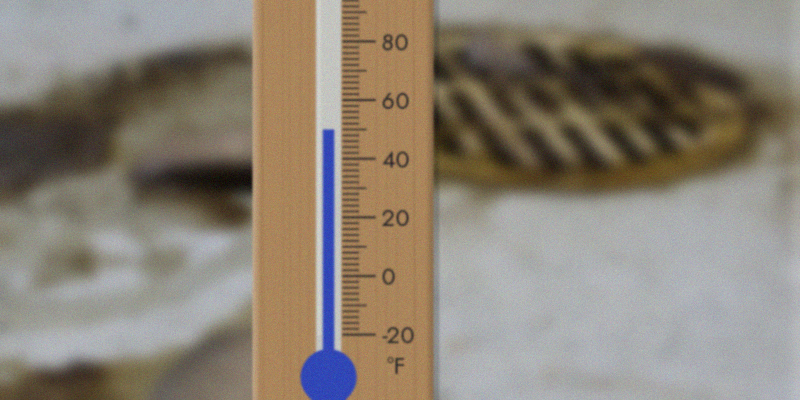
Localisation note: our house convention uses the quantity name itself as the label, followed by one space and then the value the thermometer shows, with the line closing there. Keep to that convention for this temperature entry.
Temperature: 50 °F
